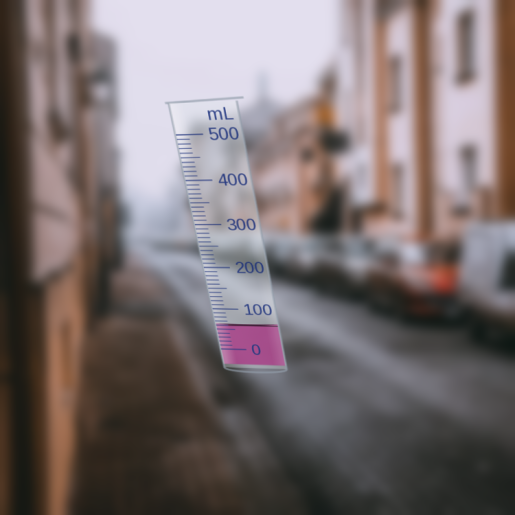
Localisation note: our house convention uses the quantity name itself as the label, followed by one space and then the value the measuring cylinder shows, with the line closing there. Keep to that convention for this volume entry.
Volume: 60 mL
